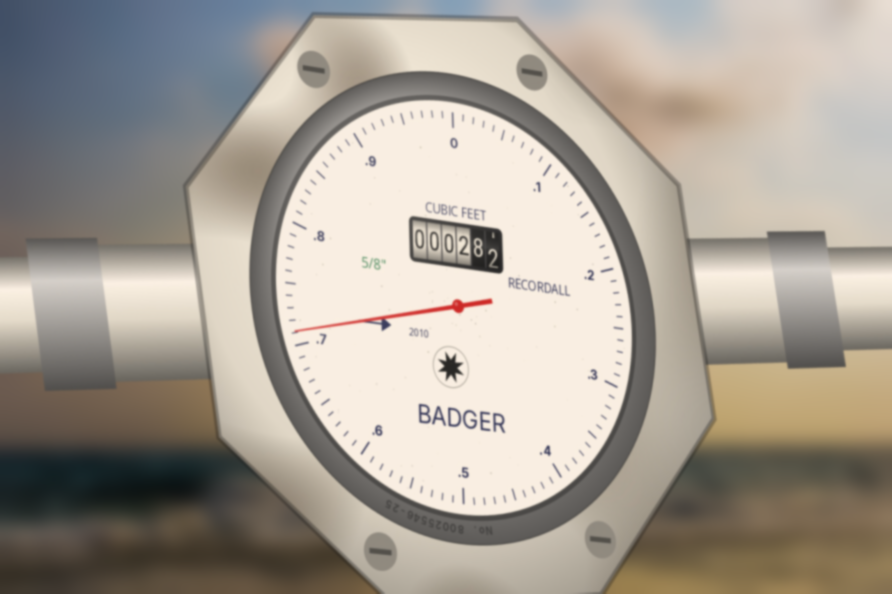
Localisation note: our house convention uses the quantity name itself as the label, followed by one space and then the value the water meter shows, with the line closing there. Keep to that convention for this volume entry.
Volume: 281.71 ft³
